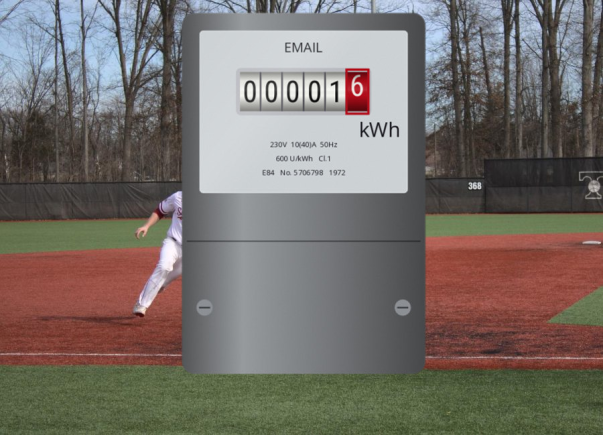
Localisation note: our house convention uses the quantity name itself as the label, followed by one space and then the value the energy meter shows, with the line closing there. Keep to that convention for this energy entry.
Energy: 1.6 kWh
